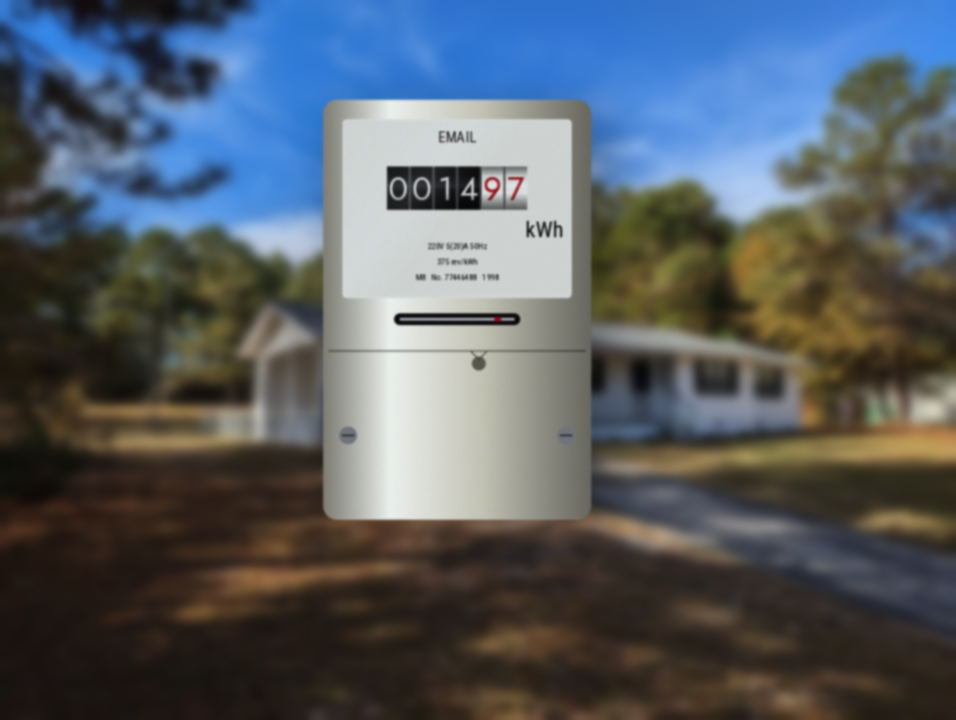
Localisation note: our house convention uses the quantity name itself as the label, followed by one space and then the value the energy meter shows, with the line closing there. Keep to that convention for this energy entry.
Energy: 14.97 kWh
